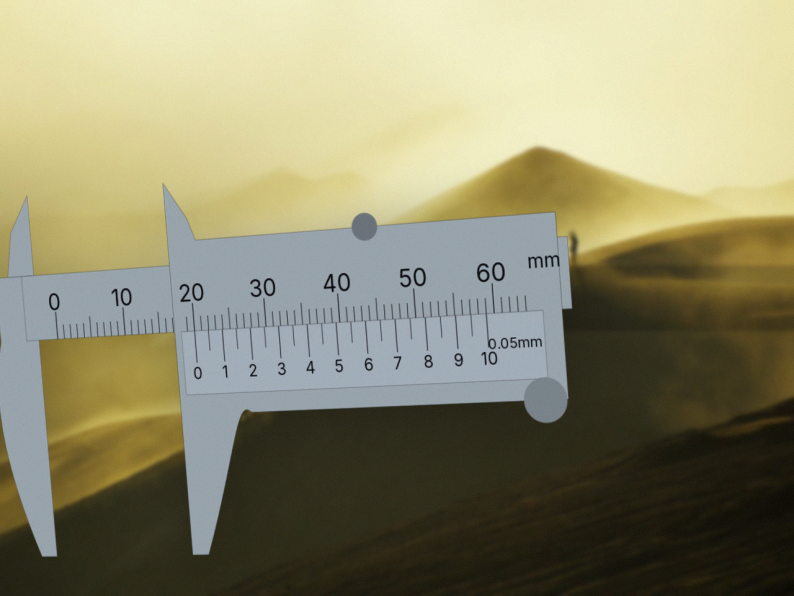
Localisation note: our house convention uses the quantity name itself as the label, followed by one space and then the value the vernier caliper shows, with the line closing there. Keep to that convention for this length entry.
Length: 20.0 mm
